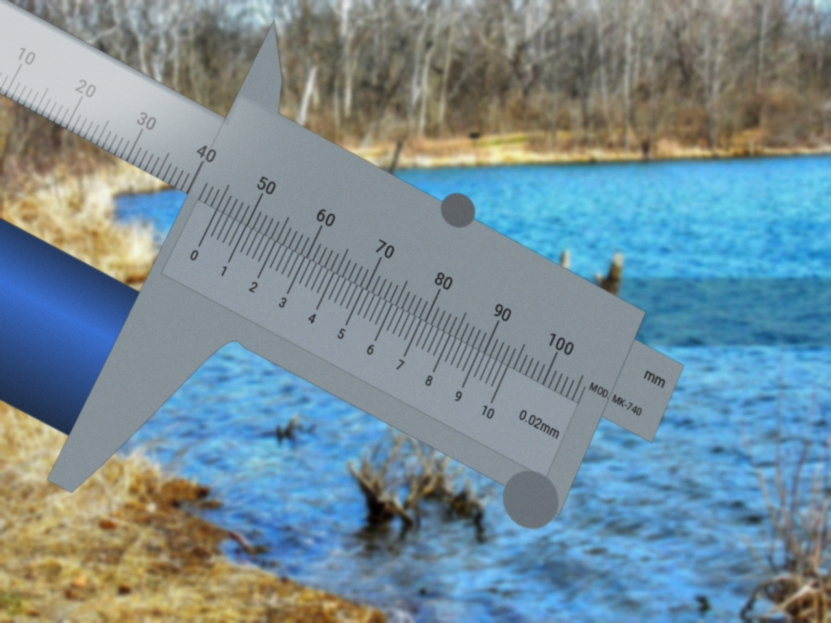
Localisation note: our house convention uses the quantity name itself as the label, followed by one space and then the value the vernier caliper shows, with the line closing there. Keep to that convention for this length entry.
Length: 45.0 mm
